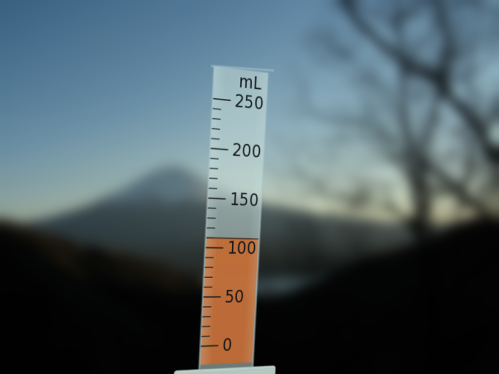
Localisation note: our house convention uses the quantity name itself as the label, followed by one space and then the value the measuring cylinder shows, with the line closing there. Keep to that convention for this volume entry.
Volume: 110 mL
